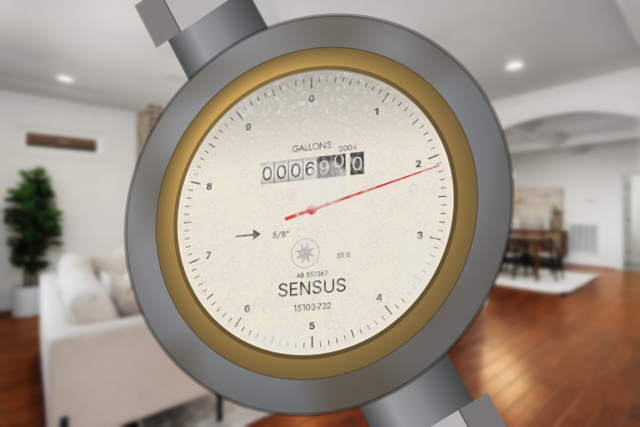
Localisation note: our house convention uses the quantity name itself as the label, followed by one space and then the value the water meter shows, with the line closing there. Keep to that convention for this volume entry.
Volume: 6902.1 gal
